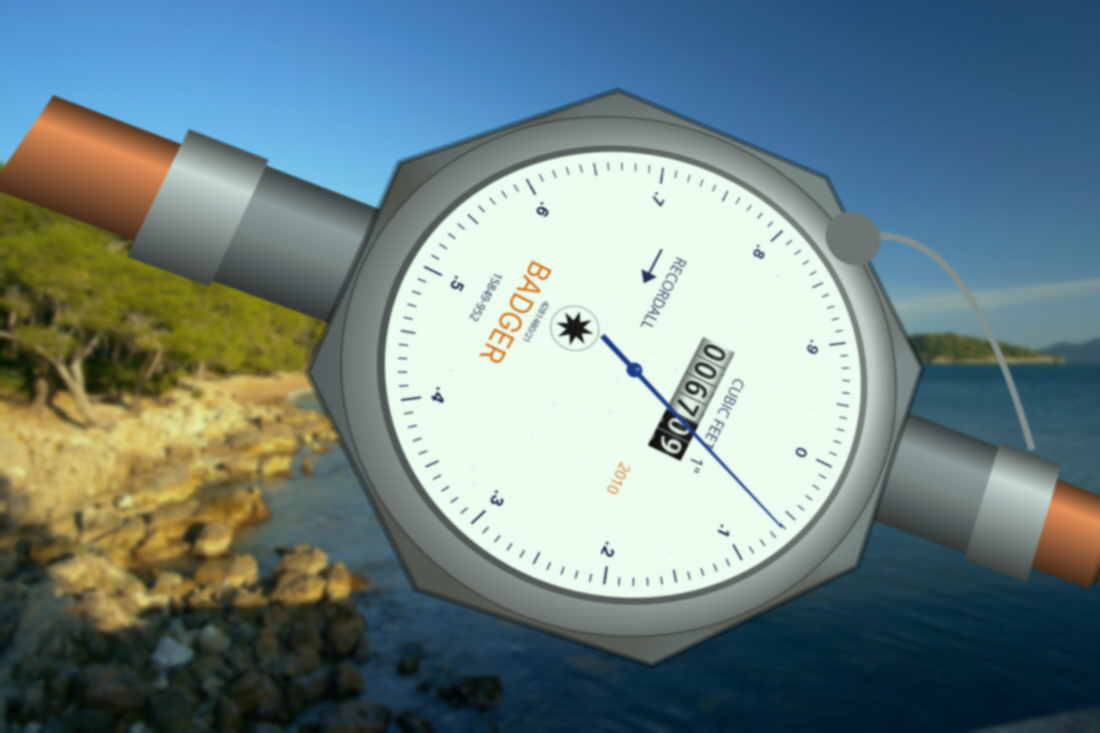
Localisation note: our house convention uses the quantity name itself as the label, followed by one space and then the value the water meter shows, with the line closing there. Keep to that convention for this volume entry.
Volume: 6709.06 ft³
